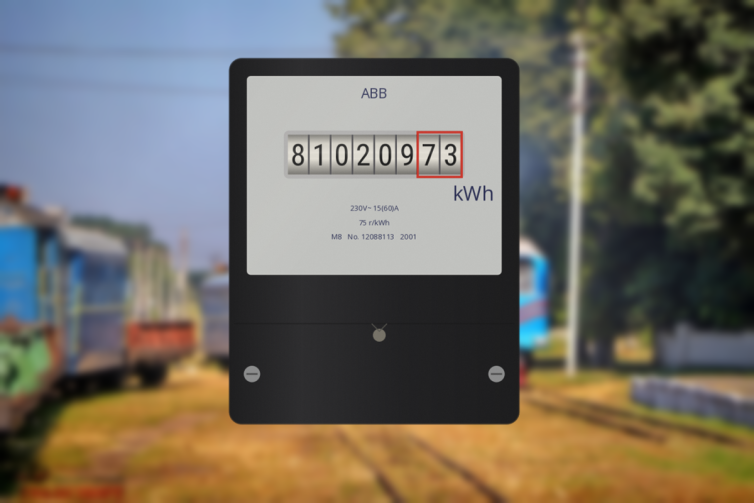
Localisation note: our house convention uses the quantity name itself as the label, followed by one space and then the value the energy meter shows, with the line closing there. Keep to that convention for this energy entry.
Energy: 810209.73 kWh
